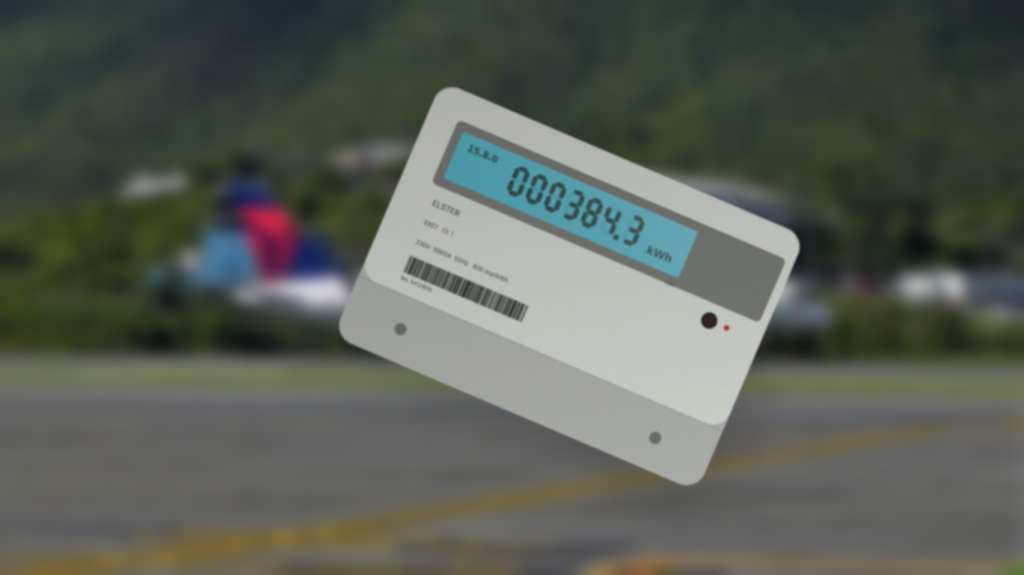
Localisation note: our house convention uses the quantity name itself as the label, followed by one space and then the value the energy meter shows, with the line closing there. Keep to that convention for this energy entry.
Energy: 384.3 kWh
